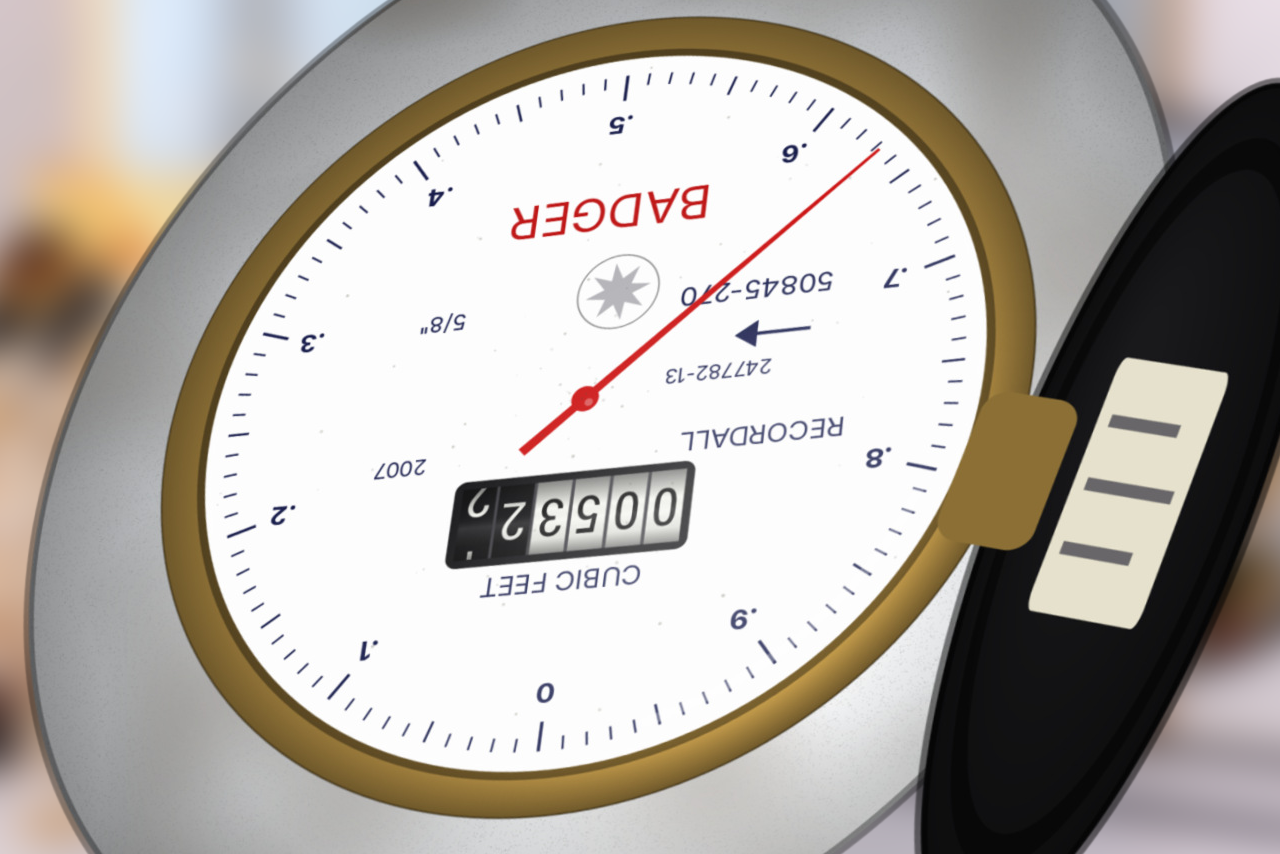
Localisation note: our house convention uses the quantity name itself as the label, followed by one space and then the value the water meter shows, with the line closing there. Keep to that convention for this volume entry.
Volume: 5321.63 ft³
